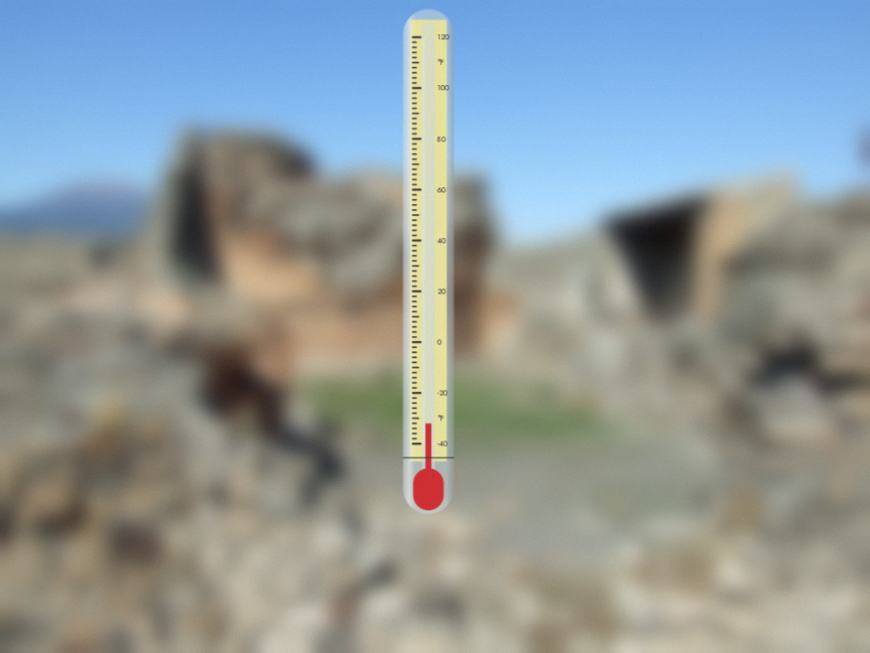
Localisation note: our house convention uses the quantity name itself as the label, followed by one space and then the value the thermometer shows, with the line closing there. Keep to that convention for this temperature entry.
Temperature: -32 °F
